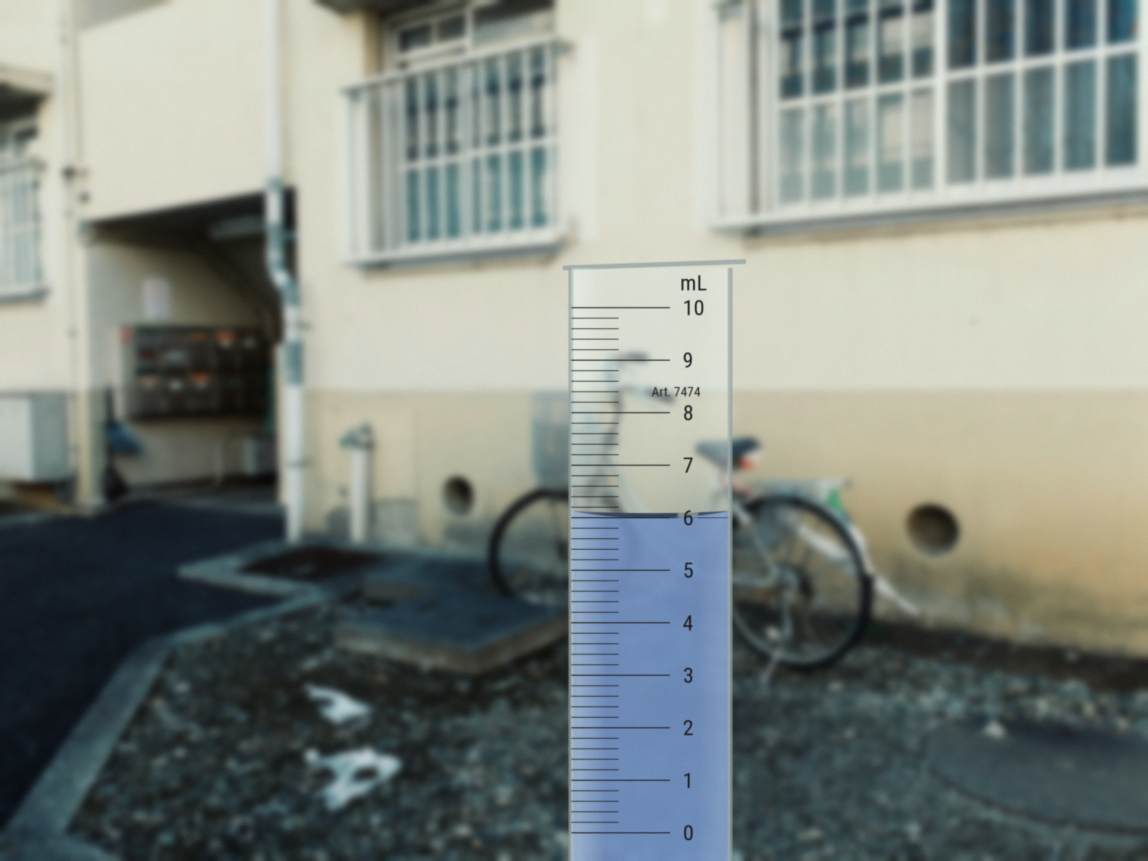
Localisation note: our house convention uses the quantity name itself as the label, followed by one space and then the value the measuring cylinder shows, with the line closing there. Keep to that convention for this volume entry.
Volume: 6 mL
